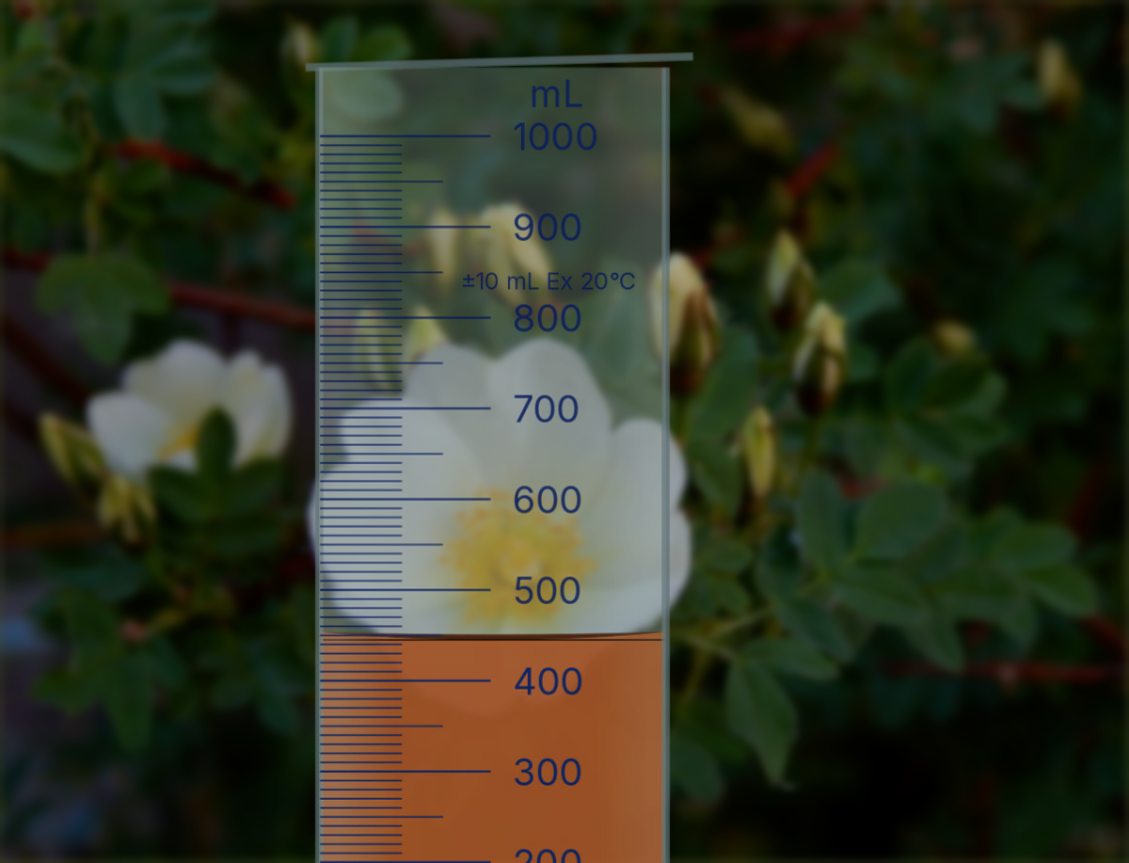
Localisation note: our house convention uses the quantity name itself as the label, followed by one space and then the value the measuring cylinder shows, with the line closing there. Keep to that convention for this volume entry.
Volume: 445 mL
